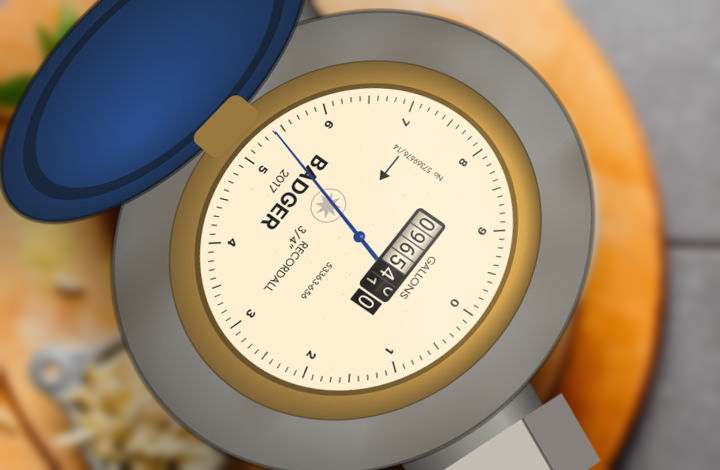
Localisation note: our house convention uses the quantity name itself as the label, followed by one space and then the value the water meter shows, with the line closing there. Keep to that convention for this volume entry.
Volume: 965405.4 gal
